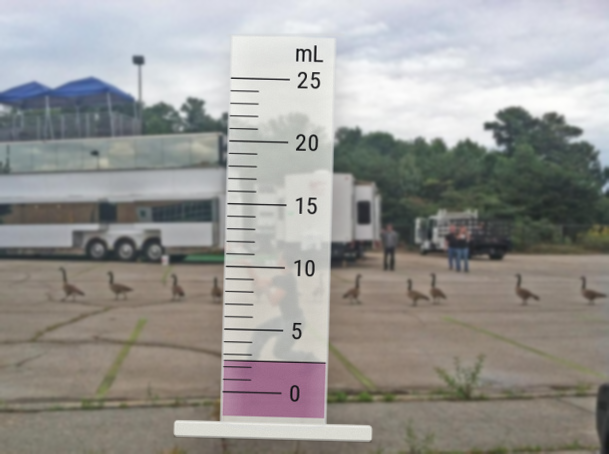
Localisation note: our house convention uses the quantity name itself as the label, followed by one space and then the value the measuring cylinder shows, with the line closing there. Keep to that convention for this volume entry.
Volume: 2.5 mL
